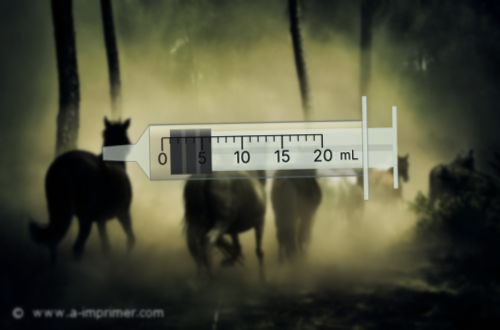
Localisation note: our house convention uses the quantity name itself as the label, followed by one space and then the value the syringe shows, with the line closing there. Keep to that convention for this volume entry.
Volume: 1 mL
